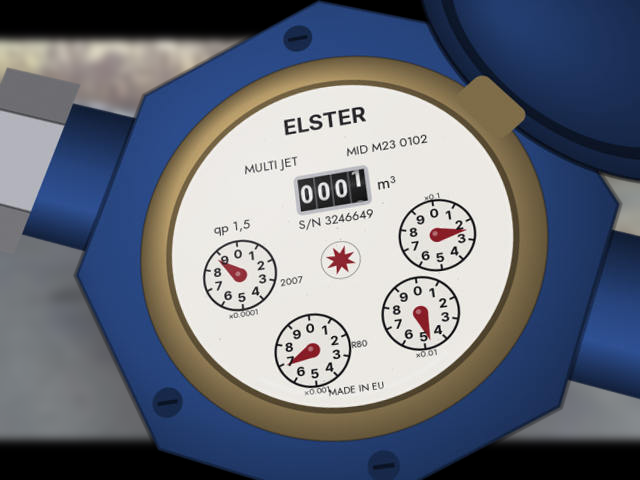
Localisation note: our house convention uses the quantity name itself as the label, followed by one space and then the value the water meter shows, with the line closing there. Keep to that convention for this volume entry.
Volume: 1.2468 m³
